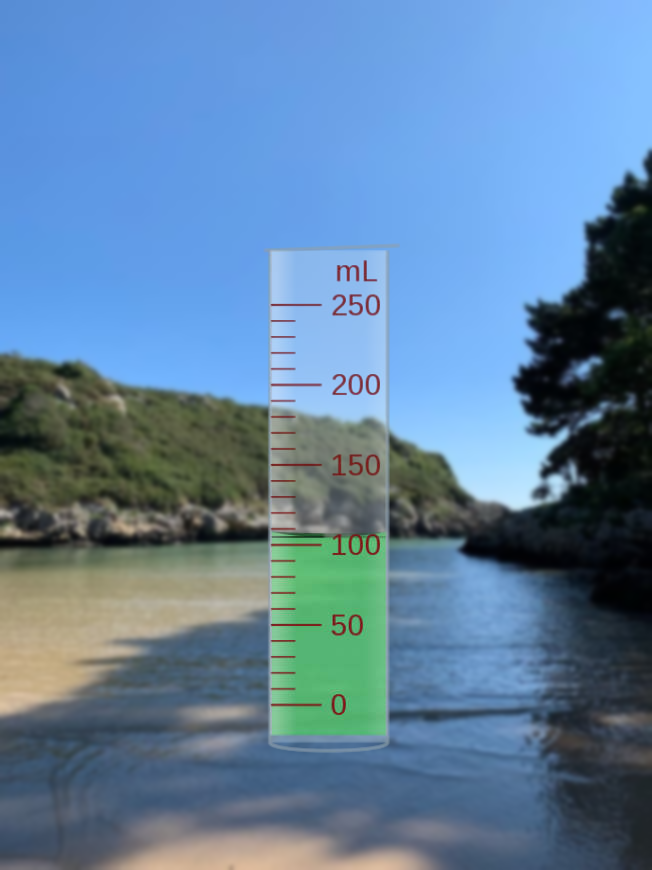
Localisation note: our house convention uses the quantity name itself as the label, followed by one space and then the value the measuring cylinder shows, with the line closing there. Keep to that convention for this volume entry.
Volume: 105 mL
